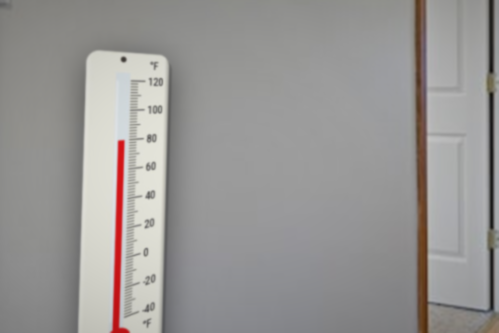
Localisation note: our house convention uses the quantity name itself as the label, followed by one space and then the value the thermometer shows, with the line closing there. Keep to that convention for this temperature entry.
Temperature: 80 °F
